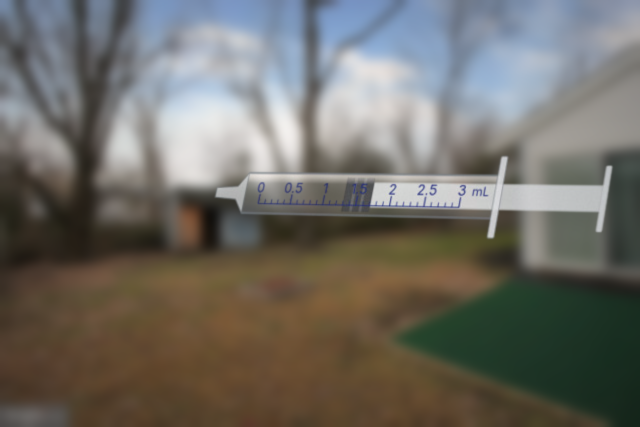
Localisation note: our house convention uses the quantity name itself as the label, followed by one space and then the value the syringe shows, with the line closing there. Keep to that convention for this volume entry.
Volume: 1.3 mL
